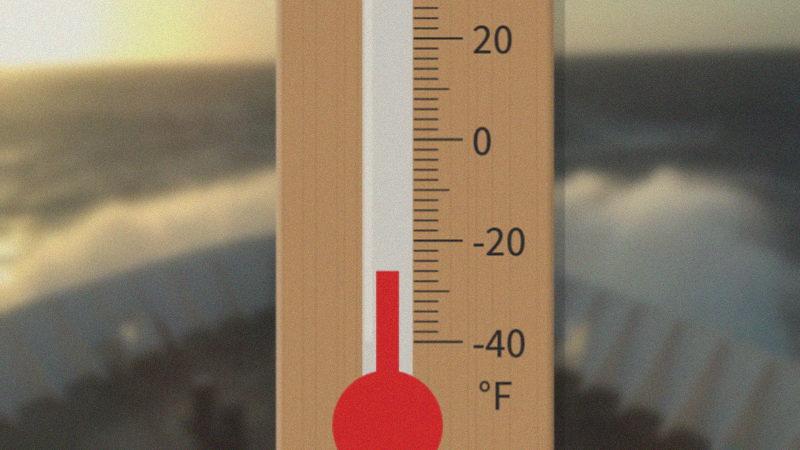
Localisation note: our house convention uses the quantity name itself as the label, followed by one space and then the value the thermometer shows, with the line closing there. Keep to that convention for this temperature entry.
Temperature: -26 °F
